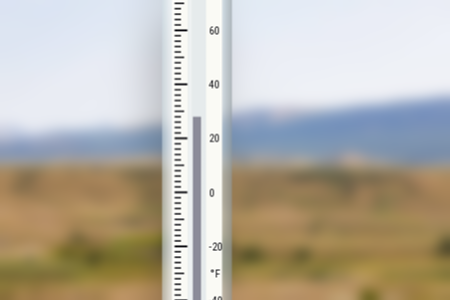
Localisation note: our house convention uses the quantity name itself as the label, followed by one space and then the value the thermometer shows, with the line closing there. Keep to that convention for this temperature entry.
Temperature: 28 °F
